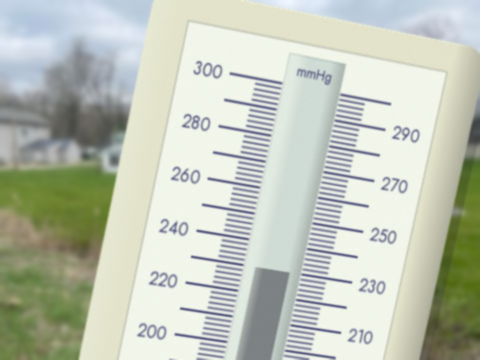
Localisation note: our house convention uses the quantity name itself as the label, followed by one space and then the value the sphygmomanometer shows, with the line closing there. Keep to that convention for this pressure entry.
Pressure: 230 mmHg
